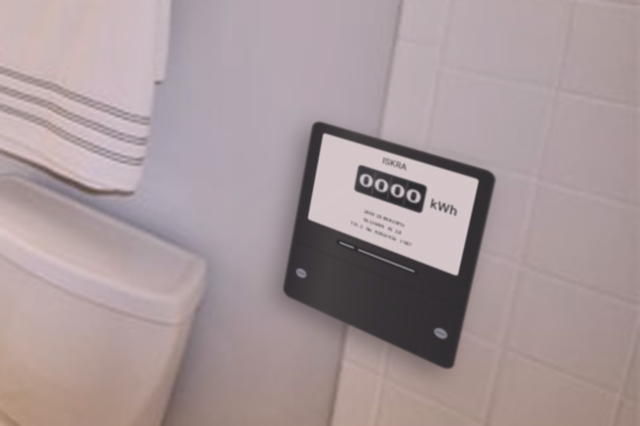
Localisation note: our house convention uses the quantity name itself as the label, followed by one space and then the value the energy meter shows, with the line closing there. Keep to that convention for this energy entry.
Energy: 0 kWh
